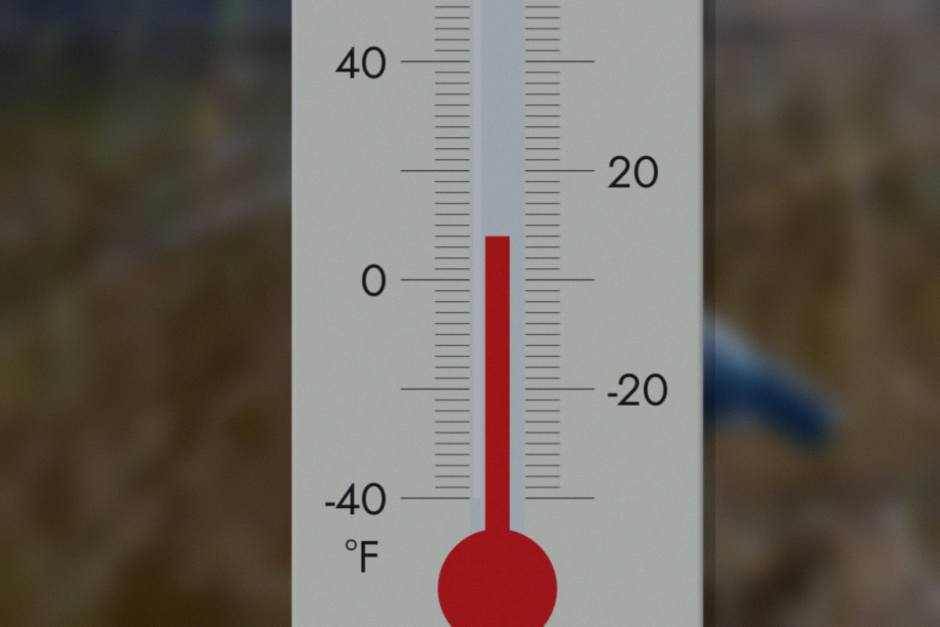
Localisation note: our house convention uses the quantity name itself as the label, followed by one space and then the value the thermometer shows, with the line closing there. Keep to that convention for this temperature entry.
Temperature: 8 °F
